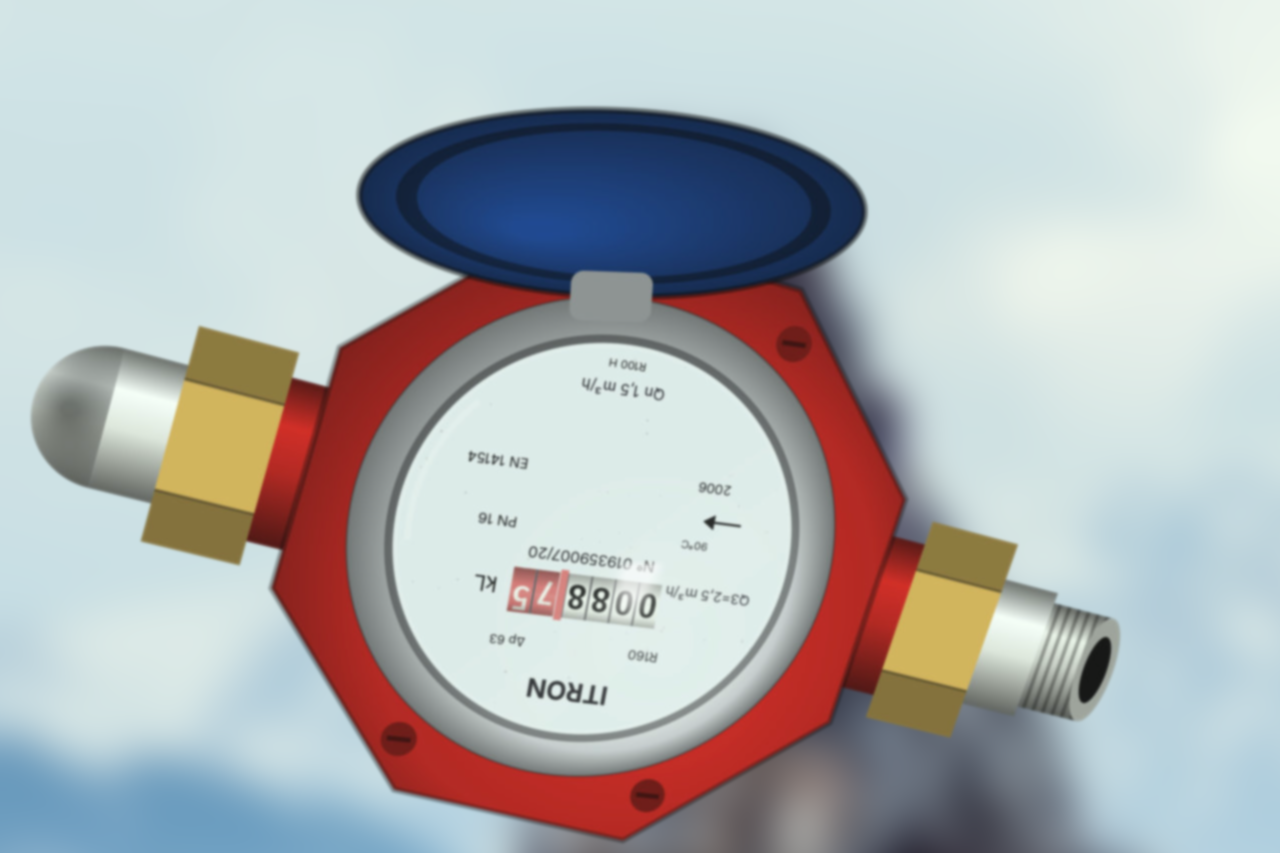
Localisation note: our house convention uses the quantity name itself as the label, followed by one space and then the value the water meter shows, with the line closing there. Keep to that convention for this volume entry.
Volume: 88.75 kL
